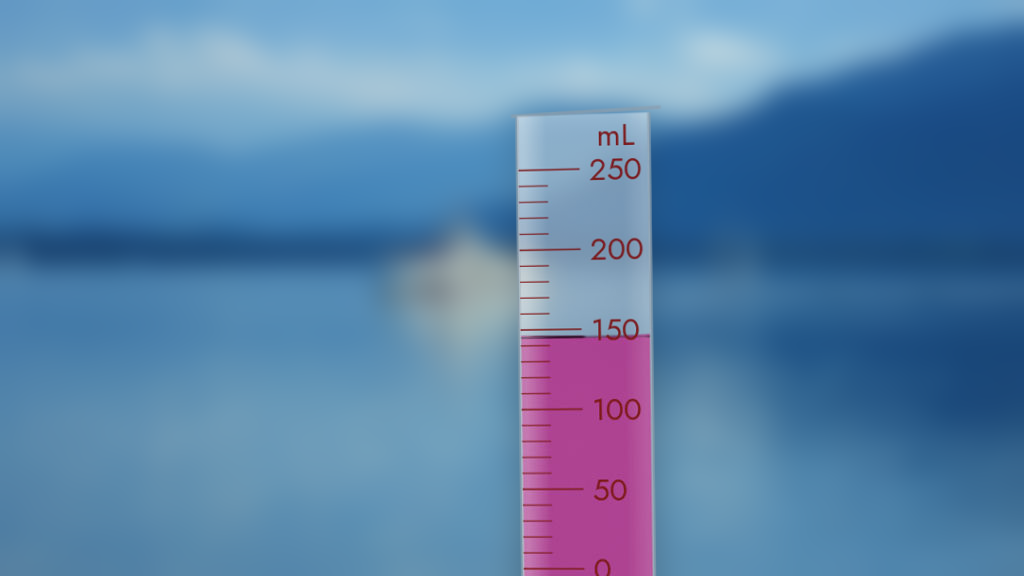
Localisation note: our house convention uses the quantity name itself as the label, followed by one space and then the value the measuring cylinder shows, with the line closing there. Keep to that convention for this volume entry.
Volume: 145 mL
